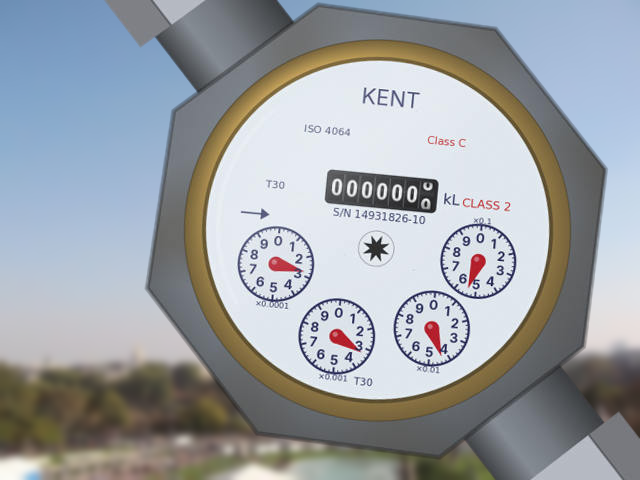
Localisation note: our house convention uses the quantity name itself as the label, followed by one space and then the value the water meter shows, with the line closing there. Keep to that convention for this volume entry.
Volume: 8.5432 kL
